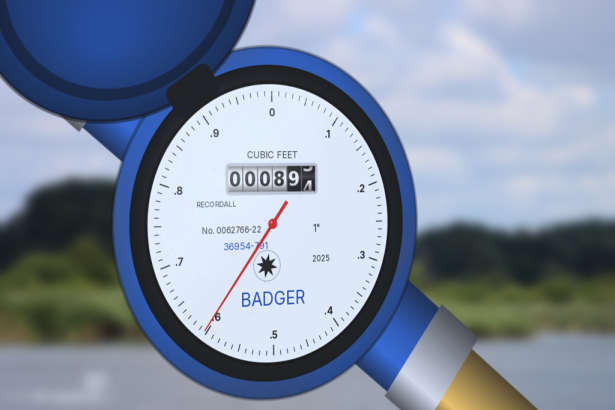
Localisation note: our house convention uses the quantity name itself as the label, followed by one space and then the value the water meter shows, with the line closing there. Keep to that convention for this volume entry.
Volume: 893.60 ft³
